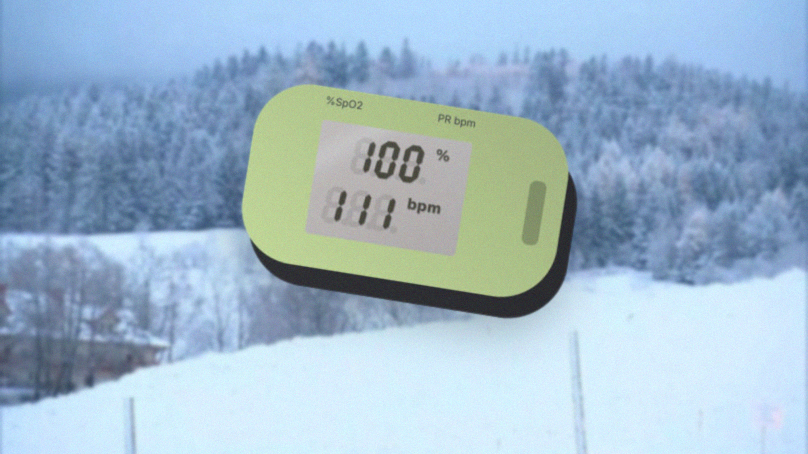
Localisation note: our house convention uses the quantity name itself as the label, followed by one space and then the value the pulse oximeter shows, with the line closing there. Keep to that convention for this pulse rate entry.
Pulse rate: 111 bpm
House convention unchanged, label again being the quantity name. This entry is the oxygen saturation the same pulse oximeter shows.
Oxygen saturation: 100 %
